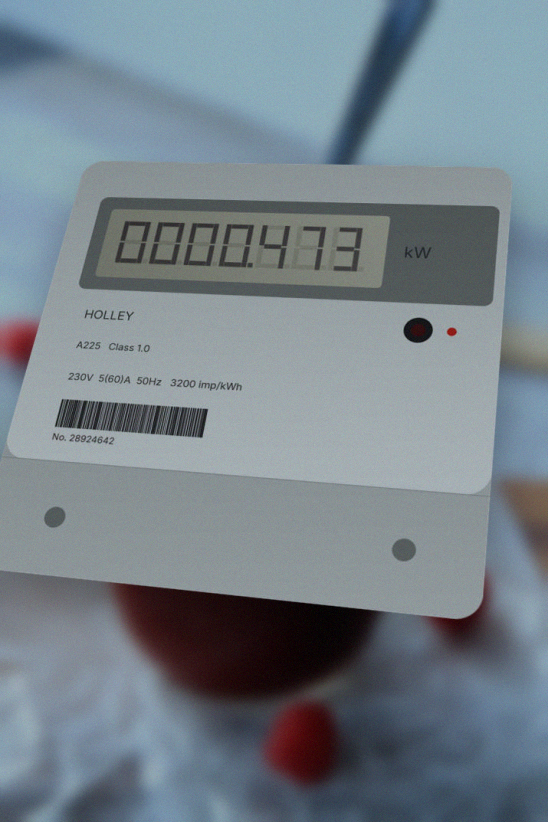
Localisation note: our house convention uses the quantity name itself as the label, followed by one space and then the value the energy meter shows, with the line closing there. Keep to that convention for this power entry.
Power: 0.473 kW
